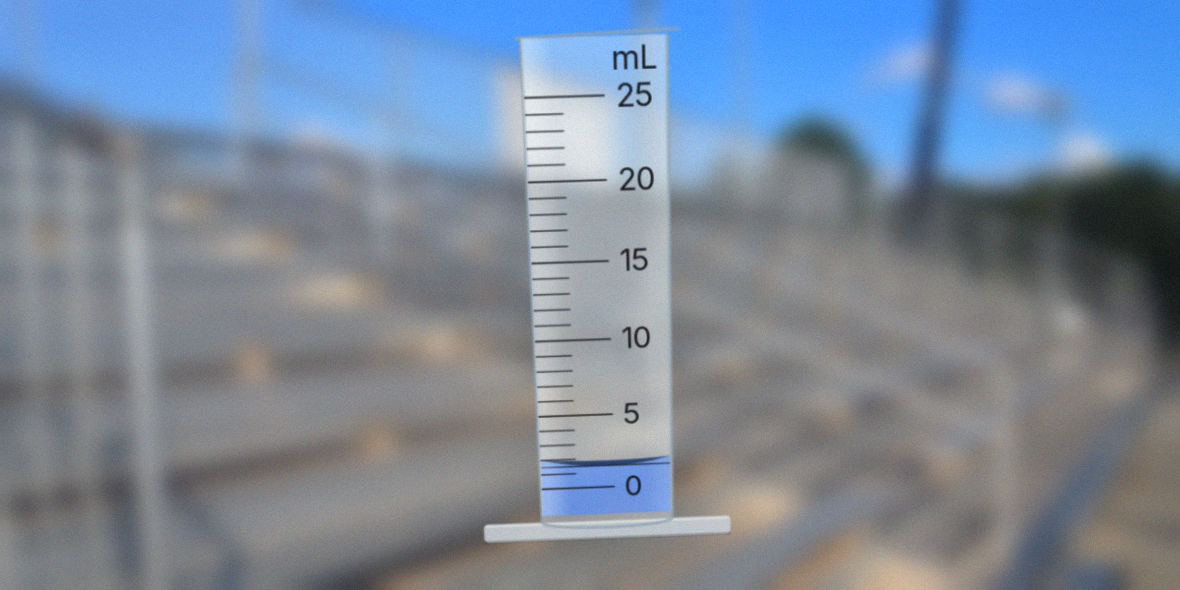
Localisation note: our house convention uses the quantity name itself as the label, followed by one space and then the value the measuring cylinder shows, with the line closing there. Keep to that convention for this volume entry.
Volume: 1.5 mL
